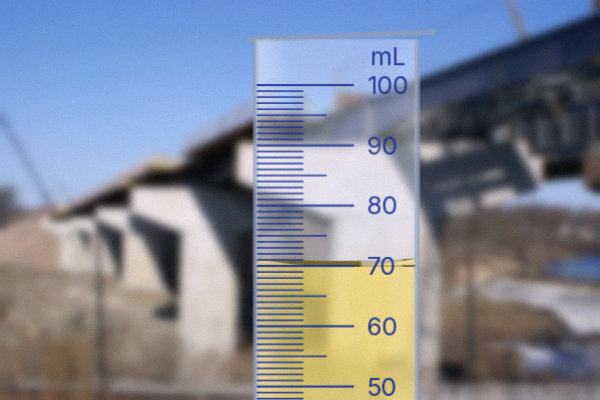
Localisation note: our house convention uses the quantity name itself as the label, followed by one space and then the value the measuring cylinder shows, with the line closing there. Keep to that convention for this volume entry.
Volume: 70 mL
